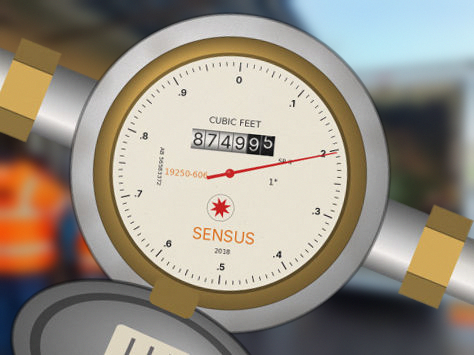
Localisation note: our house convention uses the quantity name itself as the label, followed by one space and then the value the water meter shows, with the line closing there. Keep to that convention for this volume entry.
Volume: 874995.20 ft³
